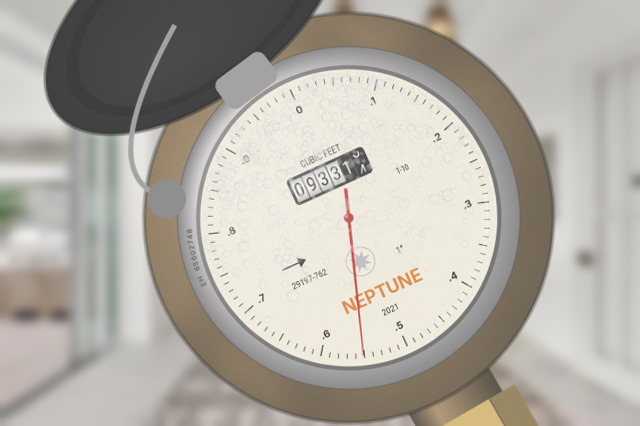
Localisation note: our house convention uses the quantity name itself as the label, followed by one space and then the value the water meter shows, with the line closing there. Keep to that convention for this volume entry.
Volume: 93313.55 ft³
